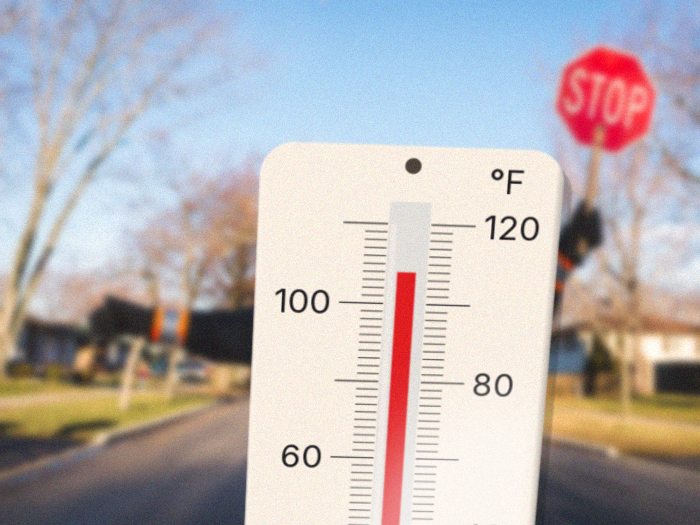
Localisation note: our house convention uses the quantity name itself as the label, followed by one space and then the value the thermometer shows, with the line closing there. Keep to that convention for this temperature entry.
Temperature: 108 °F
